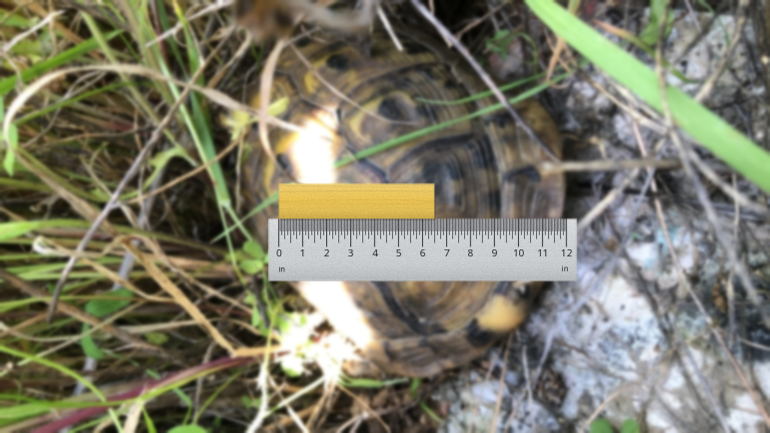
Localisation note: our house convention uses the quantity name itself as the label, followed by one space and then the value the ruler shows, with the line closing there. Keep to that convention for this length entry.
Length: 6.5 in
